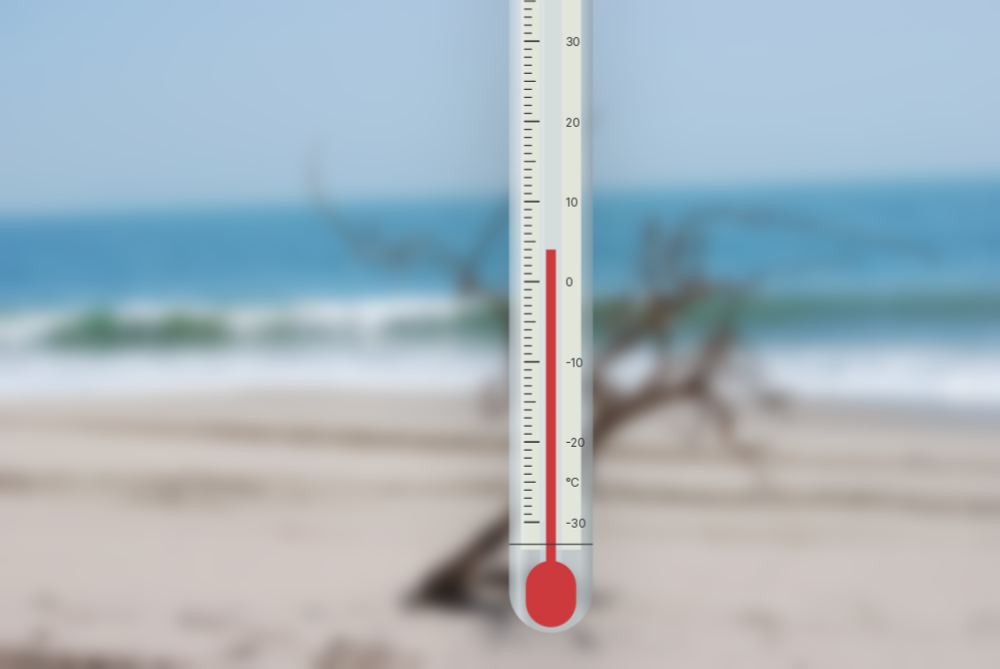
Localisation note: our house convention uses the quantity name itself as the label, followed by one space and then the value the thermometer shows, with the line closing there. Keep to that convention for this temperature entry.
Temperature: 4 °C
